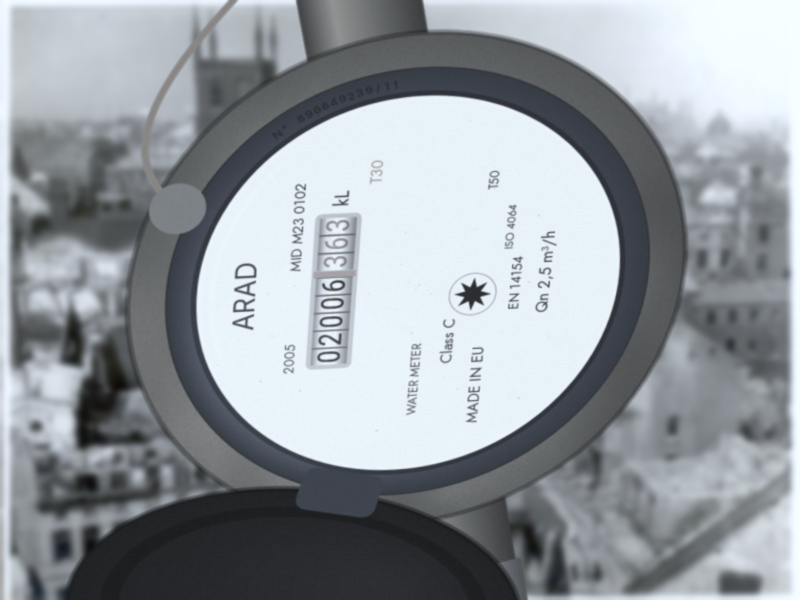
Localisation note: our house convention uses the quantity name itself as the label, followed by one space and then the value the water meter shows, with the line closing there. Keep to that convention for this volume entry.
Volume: 2006.363 kL
